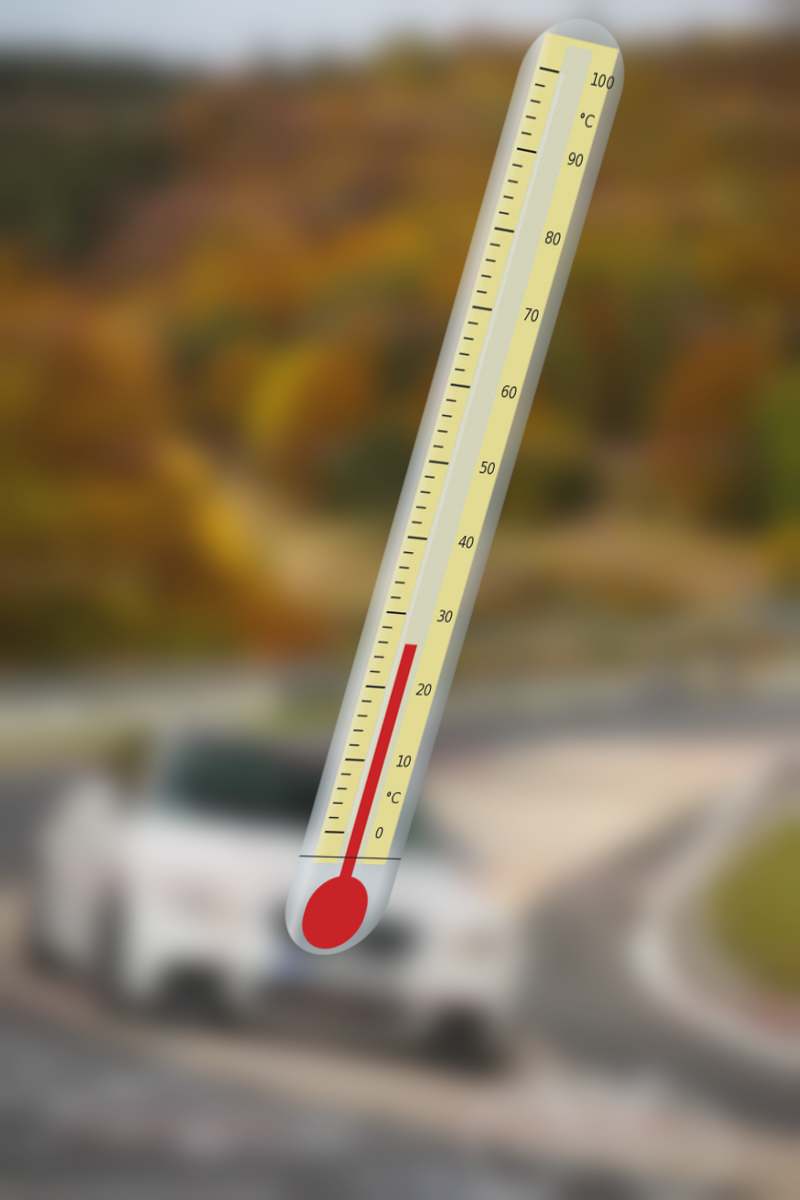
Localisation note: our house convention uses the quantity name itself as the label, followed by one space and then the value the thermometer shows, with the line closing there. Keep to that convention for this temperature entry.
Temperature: 26 °C
